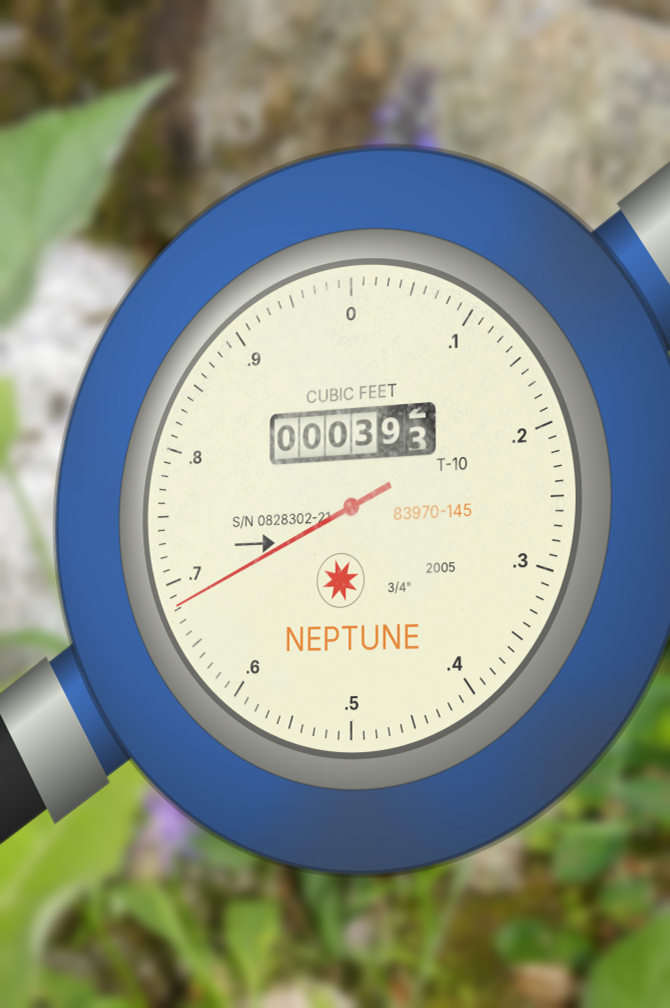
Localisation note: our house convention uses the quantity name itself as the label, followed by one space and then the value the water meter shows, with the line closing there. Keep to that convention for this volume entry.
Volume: 392.68 ft³
